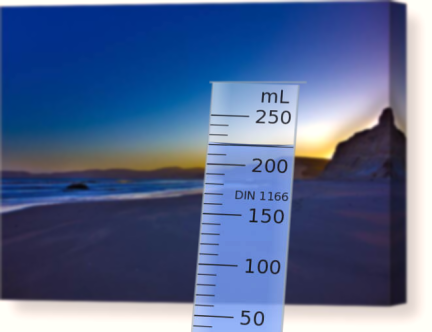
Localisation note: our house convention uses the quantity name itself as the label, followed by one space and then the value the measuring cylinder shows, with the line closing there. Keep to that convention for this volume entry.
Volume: 220 mL
